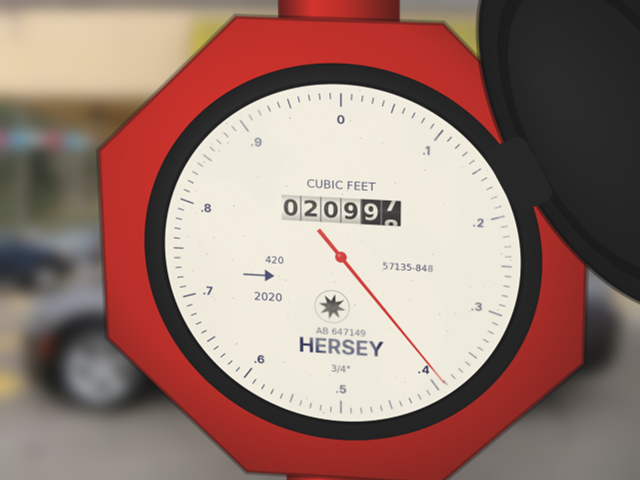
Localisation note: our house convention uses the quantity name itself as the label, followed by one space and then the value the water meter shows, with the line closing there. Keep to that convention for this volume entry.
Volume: 20997.39 ft³
